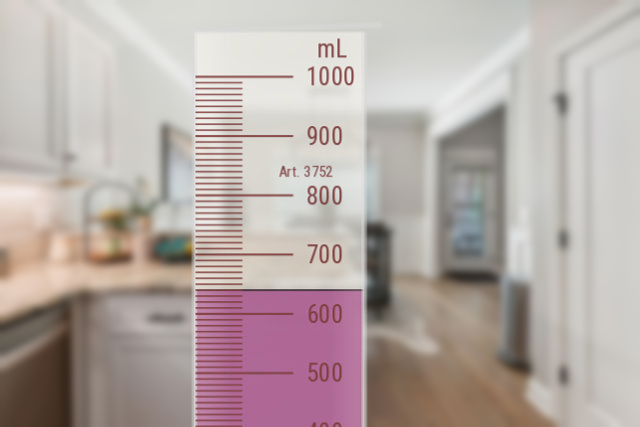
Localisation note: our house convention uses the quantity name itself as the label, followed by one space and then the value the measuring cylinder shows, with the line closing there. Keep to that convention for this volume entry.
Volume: 640 mL
